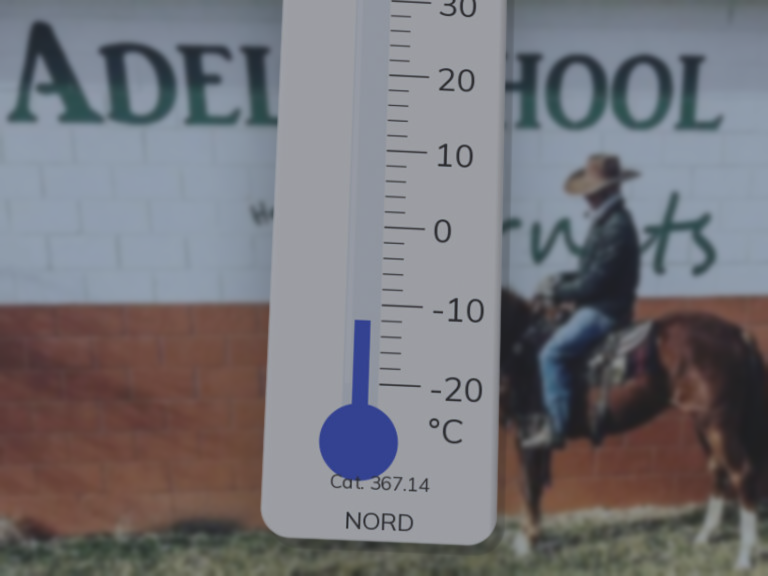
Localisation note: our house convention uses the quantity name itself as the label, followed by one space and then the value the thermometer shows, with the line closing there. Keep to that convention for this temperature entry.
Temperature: -12 °C
